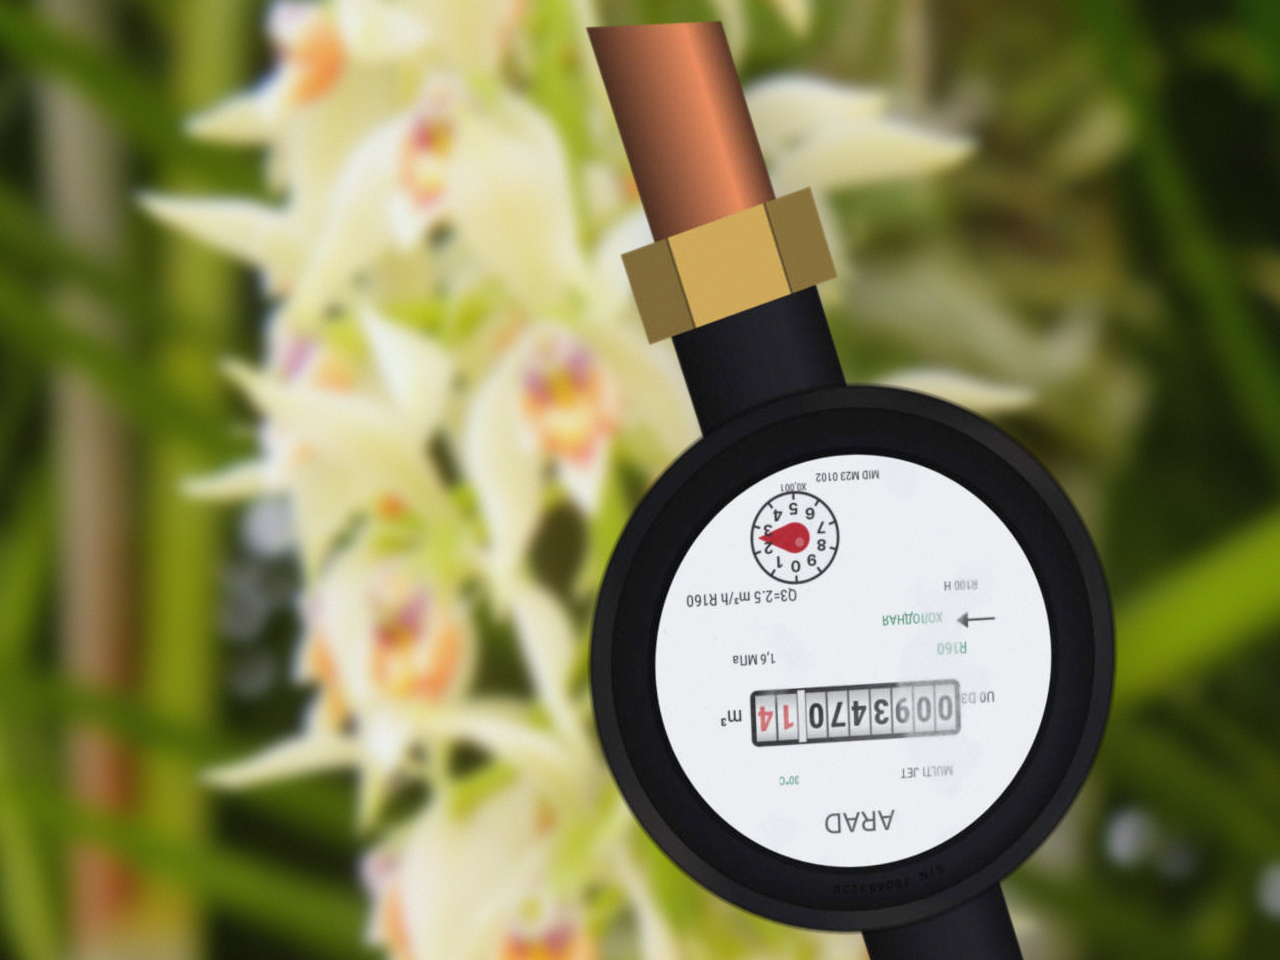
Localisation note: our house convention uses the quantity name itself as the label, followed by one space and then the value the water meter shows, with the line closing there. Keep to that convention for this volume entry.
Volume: 93470.142 m³
